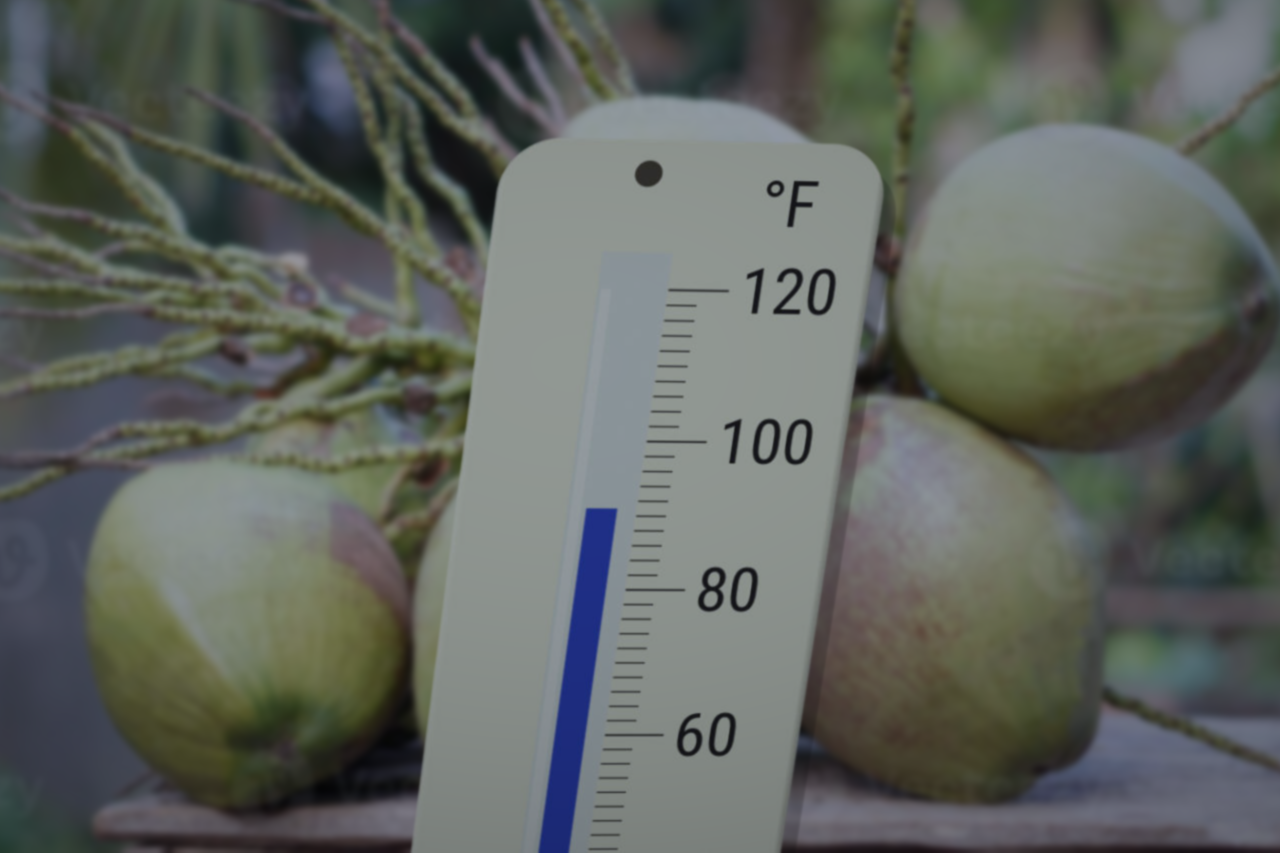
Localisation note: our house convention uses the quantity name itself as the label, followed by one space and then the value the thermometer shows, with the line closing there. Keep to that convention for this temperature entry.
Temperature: 91 °F
